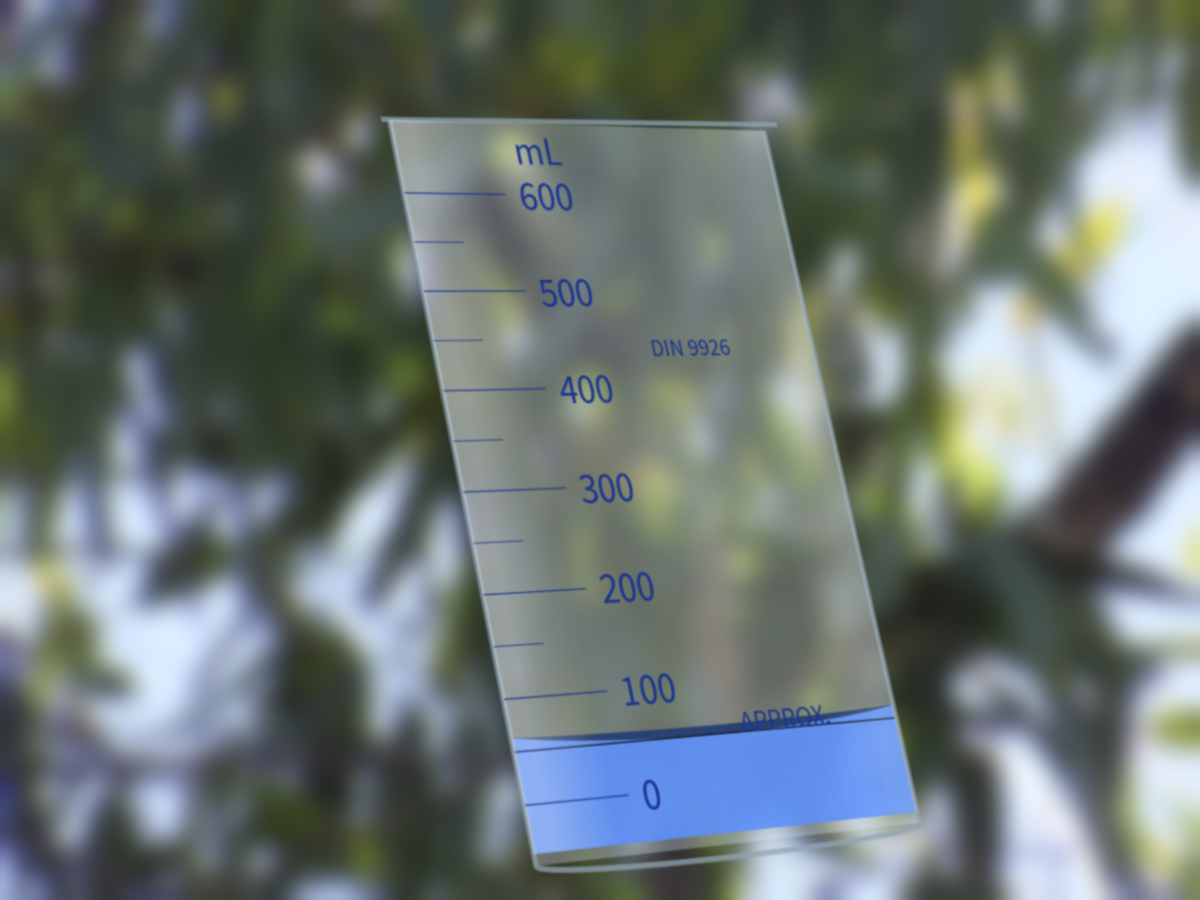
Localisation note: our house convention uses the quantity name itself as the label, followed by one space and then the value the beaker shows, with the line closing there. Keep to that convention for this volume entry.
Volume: 50 mL
